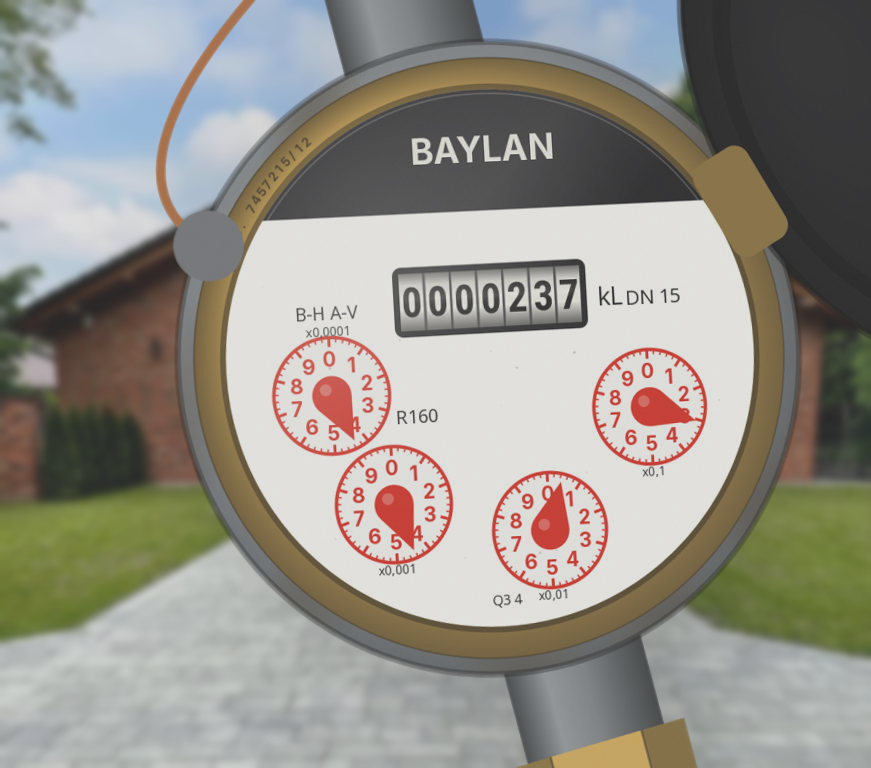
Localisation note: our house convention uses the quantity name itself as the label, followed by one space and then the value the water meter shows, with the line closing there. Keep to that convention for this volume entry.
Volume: 237.3044 kL
